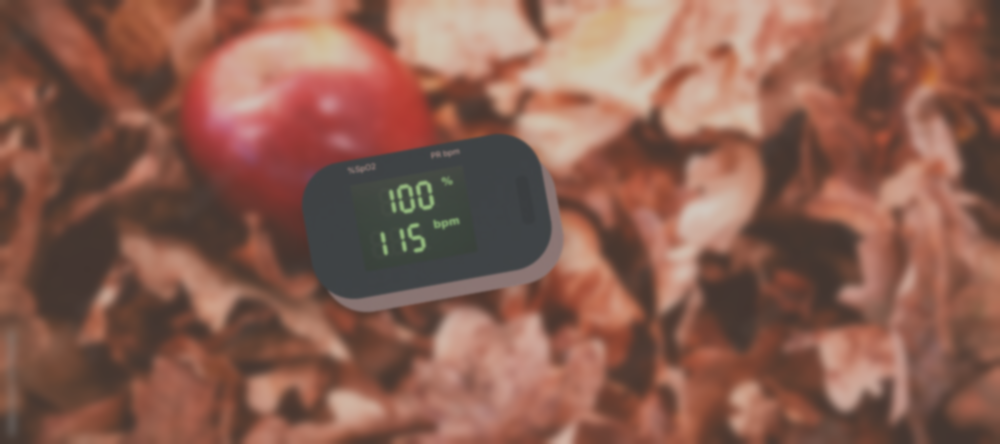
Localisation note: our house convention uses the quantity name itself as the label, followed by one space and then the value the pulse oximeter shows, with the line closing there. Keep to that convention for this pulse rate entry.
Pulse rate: 115 bpm
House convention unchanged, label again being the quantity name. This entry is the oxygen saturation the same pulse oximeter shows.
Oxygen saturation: 100 %
